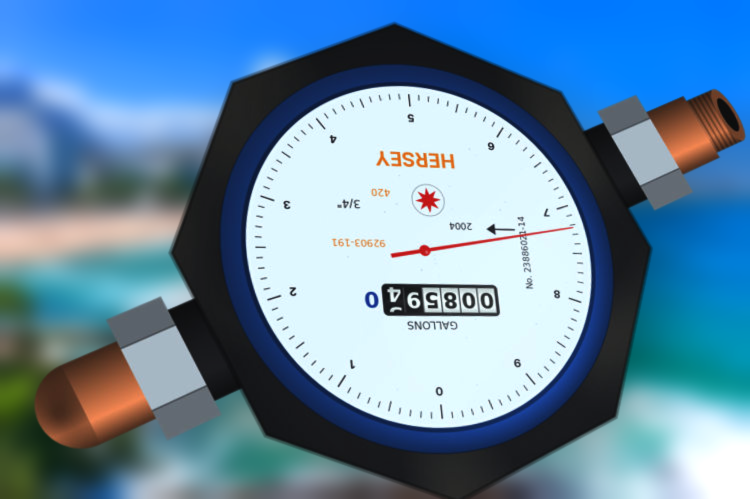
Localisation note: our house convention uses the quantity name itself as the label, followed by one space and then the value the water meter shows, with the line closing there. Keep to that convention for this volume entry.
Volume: 85937.2 gal
